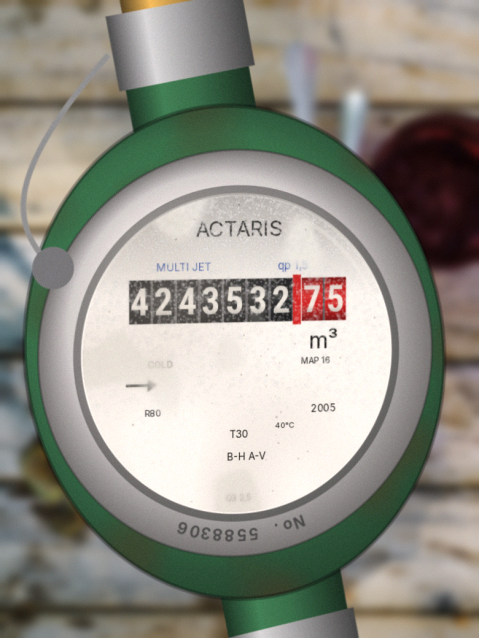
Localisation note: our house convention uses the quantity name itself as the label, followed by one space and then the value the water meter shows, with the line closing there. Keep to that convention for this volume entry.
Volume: 4243532.75 m³
